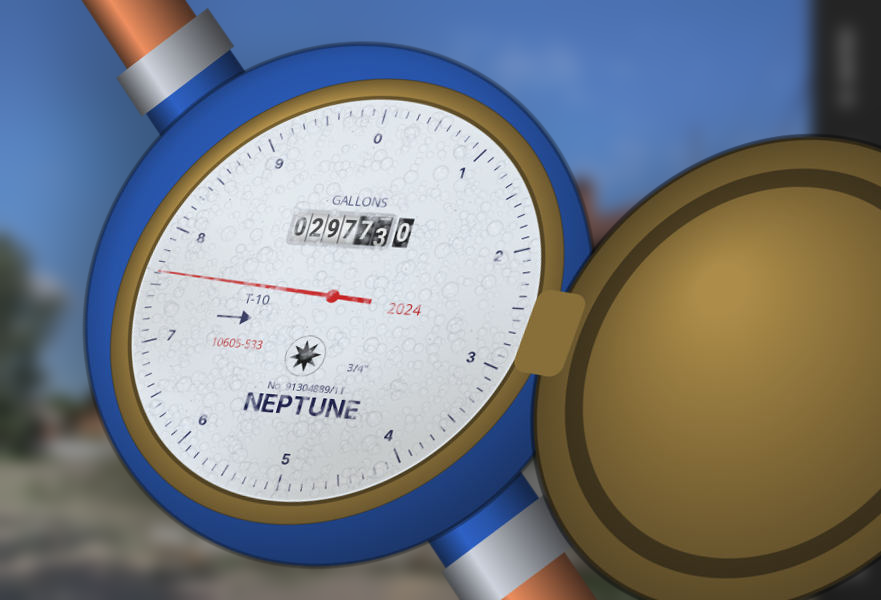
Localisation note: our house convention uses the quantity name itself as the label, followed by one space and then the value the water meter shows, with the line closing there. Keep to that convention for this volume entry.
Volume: 297727.6 gal
